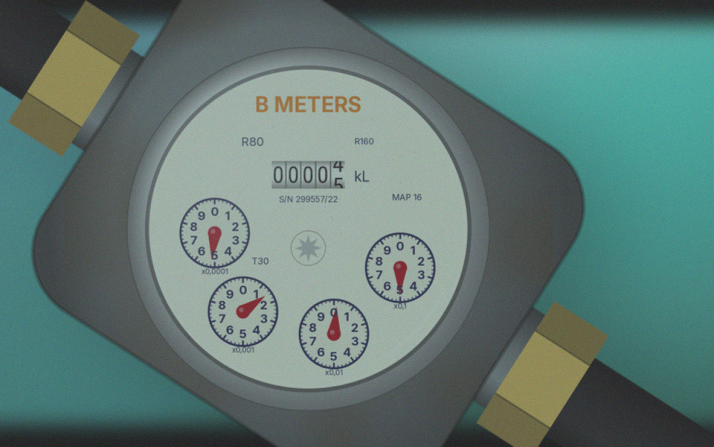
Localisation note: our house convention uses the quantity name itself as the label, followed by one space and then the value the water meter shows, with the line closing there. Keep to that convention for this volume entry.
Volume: 4.5015 kL
